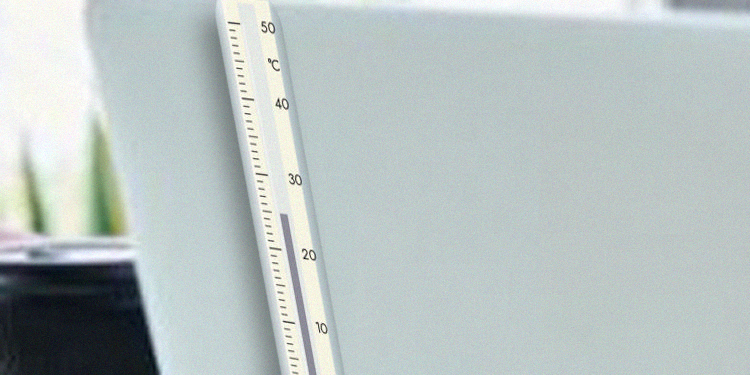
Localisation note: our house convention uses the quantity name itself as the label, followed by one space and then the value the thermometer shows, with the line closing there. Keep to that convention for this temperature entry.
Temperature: 25 °C
